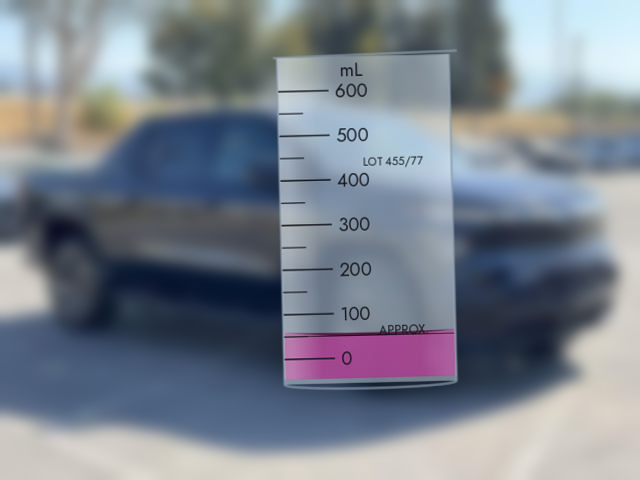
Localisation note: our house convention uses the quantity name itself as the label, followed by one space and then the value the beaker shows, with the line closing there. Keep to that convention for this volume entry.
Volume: 50 mL
